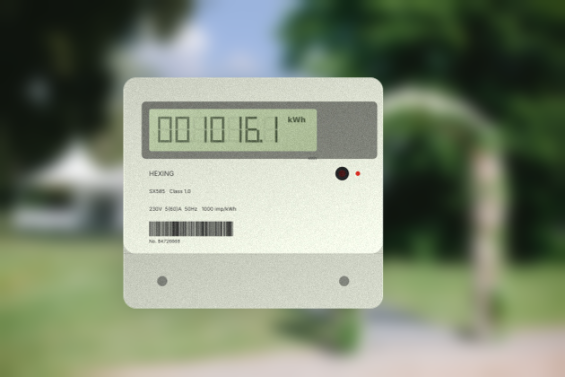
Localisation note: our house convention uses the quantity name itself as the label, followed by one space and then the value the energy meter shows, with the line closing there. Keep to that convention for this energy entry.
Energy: 1016.1 kWh
